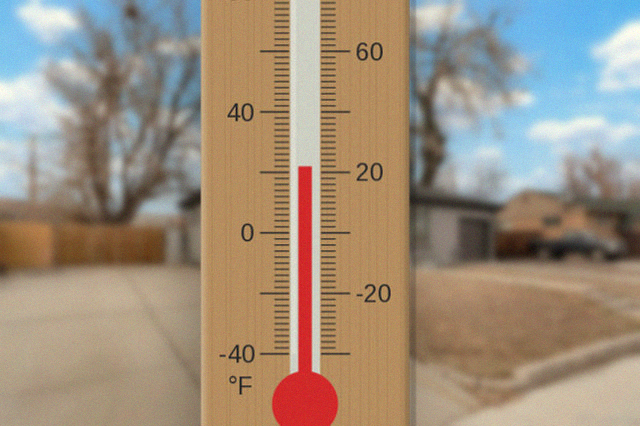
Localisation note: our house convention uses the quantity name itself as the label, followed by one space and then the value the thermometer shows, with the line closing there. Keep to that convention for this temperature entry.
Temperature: 22 °F
